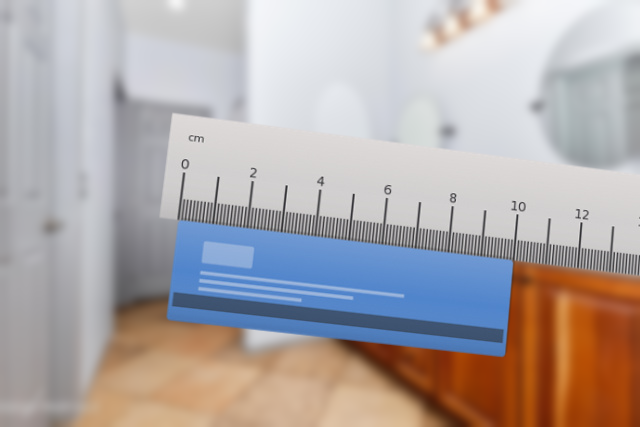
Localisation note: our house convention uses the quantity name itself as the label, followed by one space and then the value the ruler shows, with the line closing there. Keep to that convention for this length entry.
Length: 10 cm
